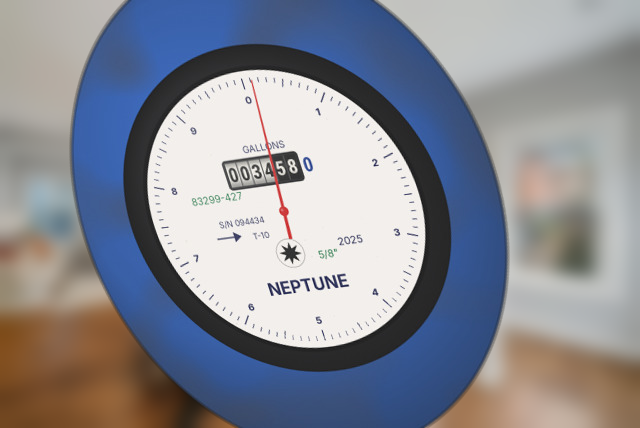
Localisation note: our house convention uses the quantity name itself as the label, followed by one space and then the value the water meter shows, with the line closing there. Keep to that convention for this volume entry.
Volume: 34580.1 gal
